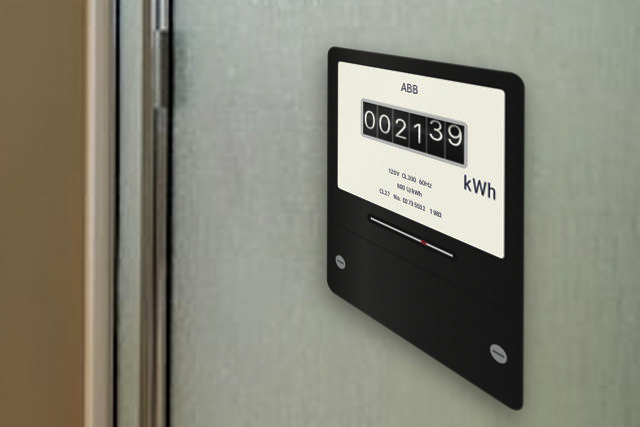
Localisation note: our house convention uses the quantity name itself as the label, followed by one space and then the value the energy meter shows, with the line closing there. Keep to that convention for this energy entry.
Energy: 2139 kWh
